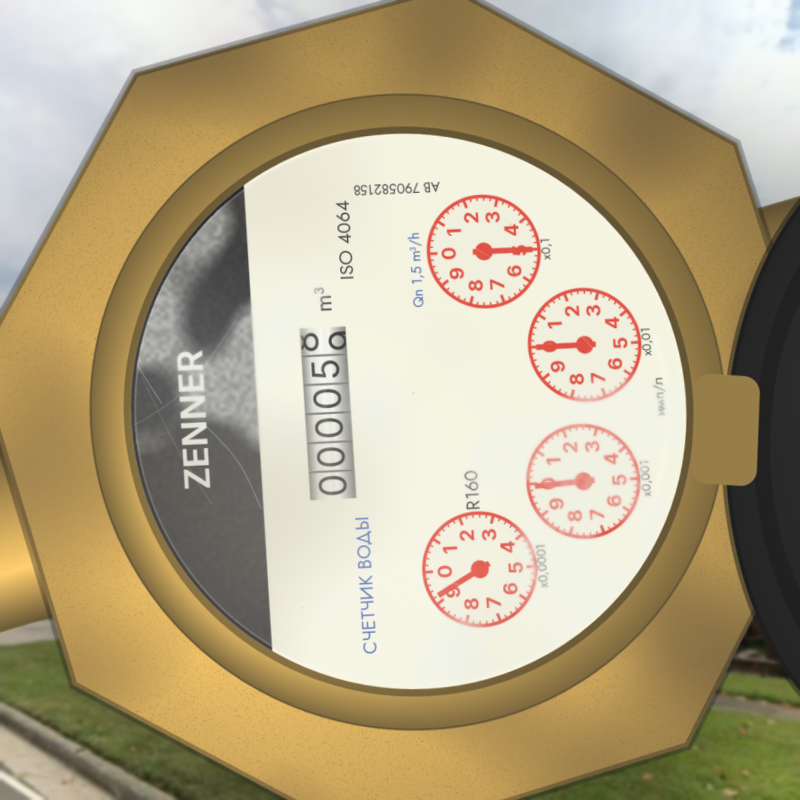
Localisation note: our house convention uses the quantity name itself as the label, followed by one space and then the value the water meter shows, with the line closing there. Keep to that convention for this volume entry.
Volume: 58.4999 m³
